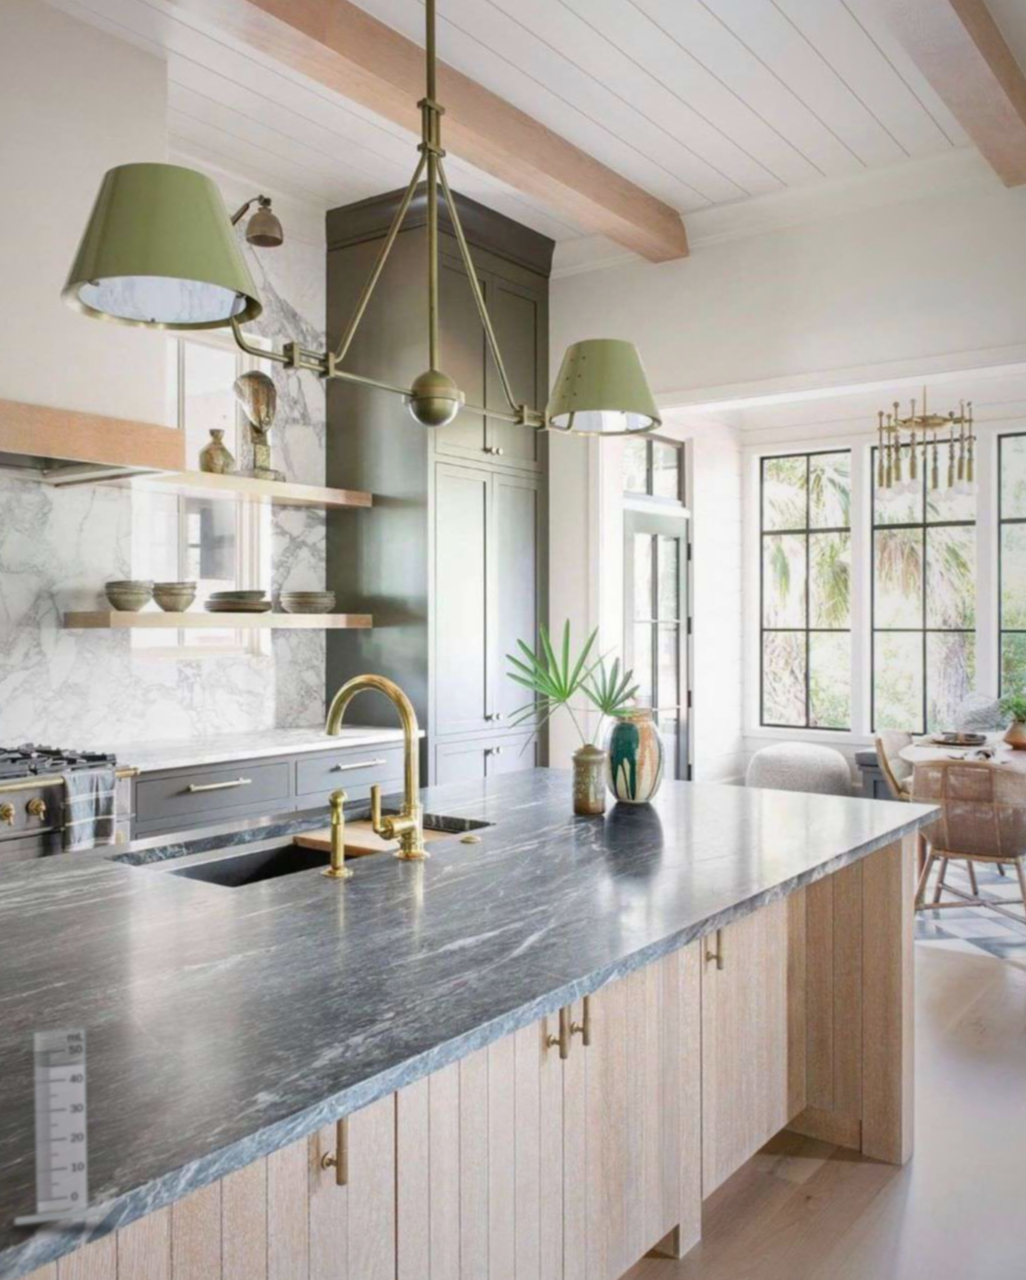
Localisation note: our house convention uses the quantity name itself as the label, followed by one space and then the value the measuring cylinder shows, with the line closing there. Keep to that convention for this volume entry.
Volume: 45 mL
